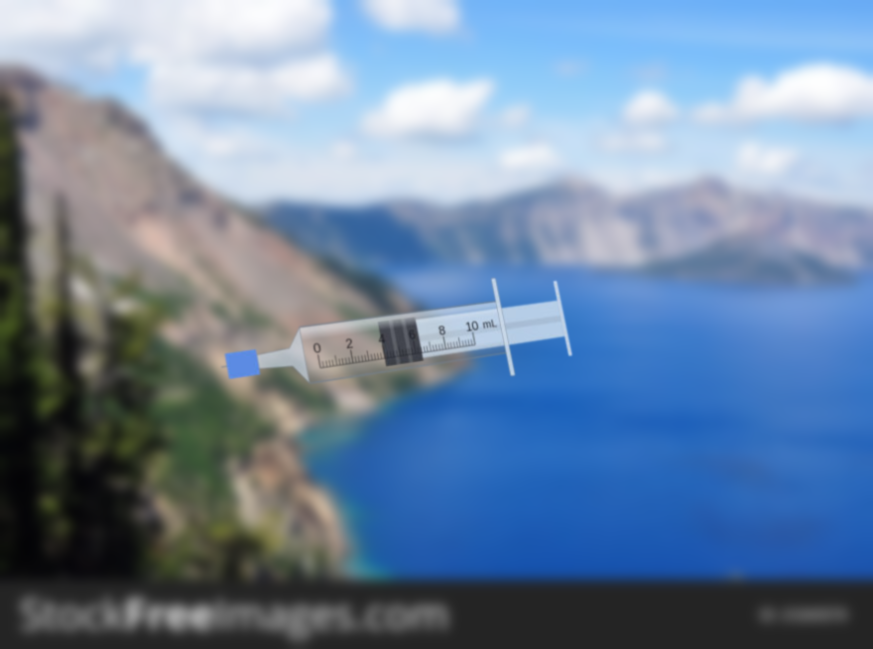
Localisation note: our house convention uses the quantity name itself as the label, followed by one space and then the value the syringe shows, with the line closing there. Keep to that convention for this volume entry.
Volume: 4 mL
